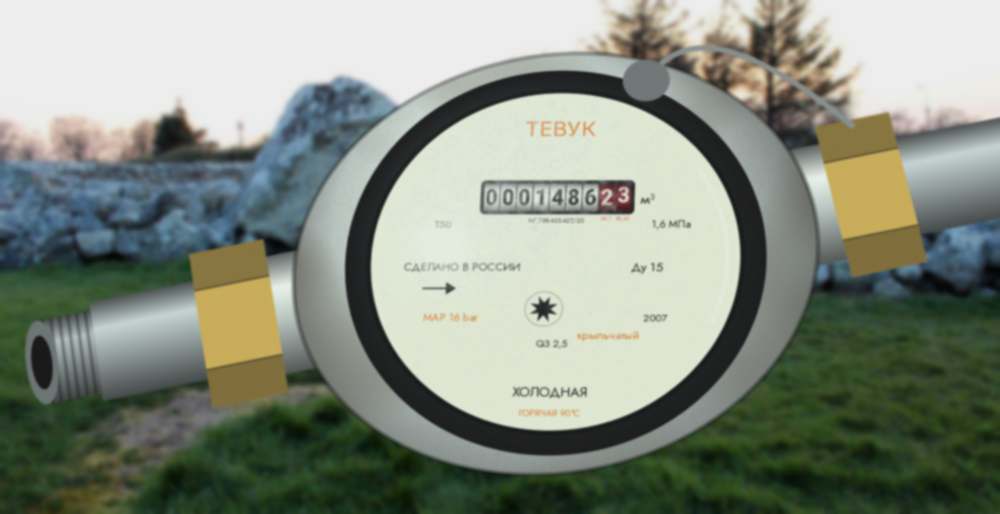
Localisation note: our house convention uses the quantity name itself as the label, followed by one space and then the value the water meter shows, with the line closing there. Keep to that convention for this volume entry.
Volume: 1486.23 m³
